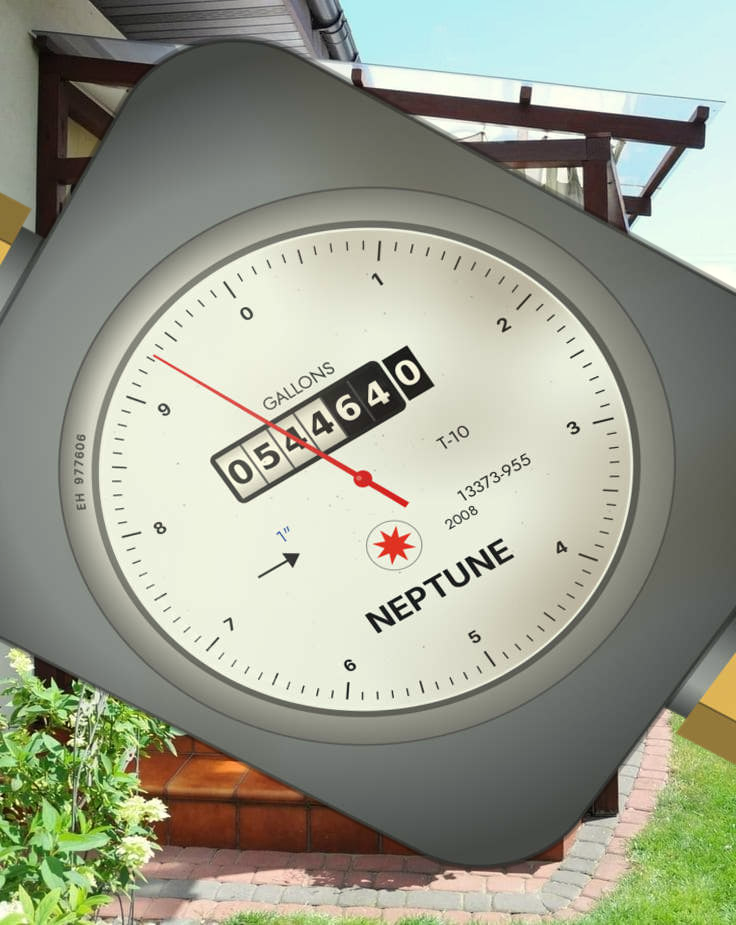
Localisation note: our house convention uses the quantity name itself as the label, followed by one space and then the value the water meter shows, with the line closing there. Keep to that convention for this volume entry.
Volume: 544639.3 gal
